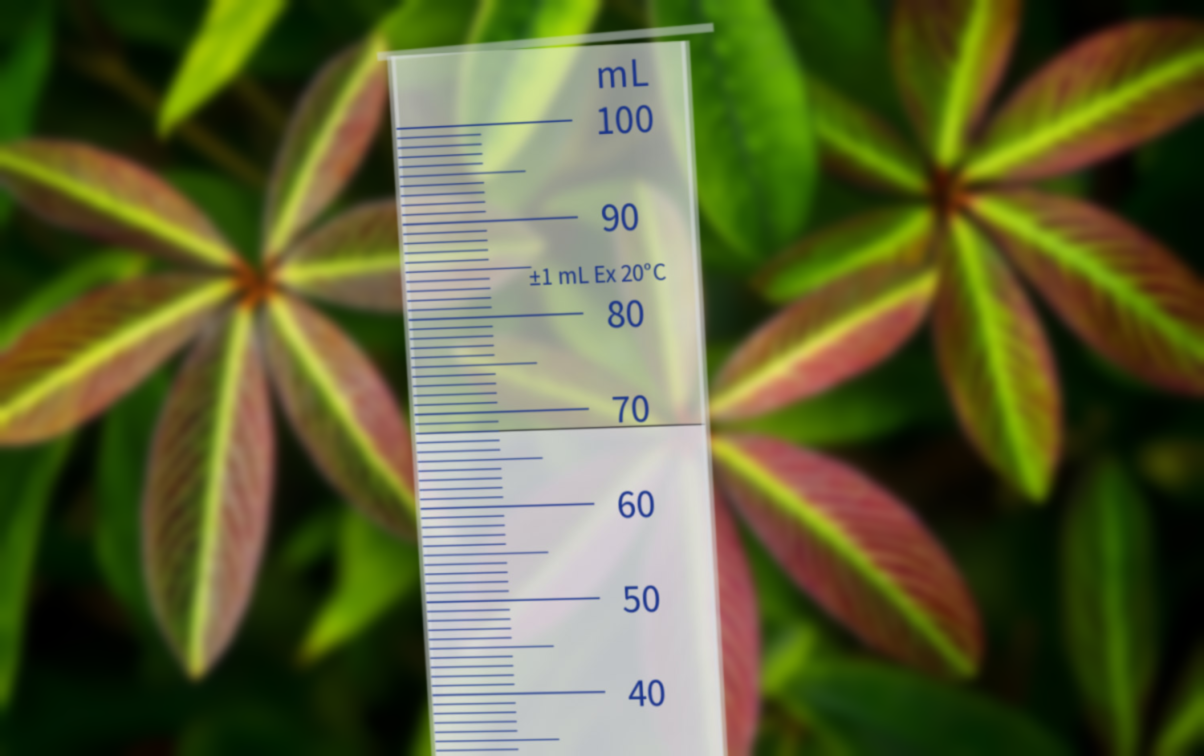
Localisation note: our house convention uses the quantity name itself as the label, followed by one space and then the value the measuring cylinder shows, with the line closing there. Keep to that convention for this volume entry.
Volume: 68 mL
